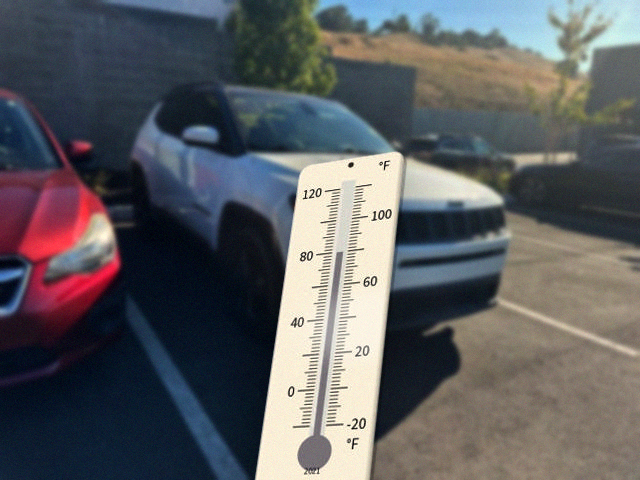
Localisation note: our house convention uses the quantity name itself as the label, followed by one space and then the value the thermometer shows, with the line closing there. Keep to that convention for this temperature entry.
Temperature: 80 °F
